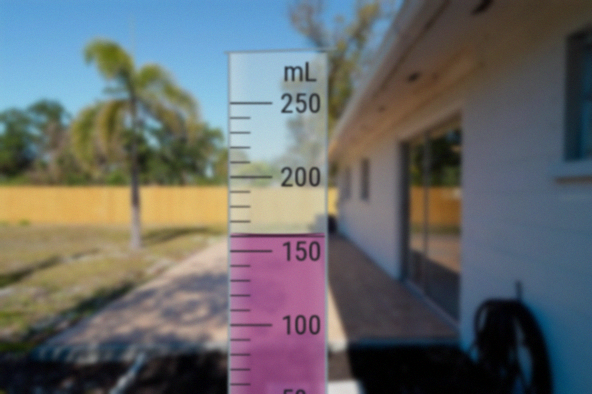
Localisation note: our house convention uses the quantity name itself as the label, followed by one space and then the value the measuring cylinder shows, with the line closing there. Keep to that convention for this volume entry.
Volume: 160 mL
